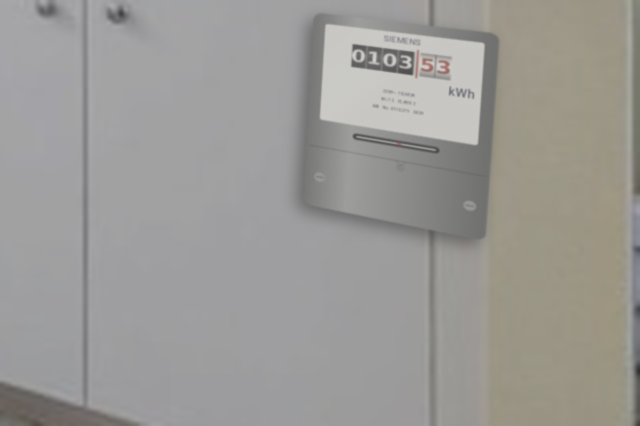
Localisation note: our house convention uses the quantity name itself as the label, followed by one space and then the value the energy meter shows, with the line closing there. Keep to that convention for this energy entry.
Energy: 103.53 kWh
